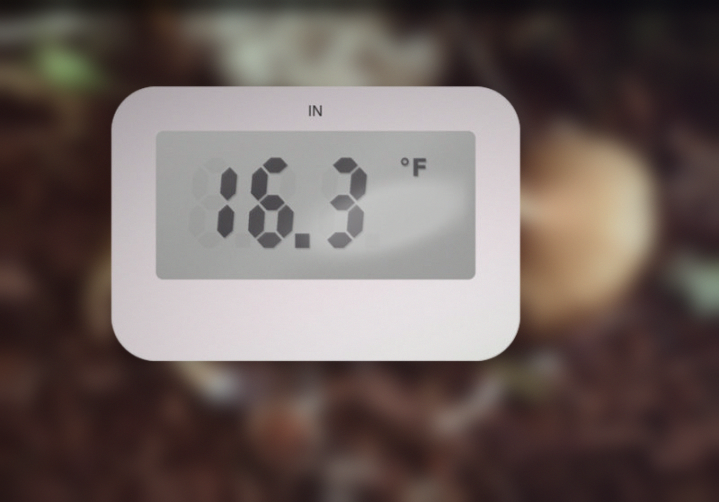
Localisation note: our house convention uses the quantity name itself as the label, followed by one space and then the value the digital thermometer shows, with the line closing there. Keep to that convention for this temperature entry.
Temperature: 16.3 °F
